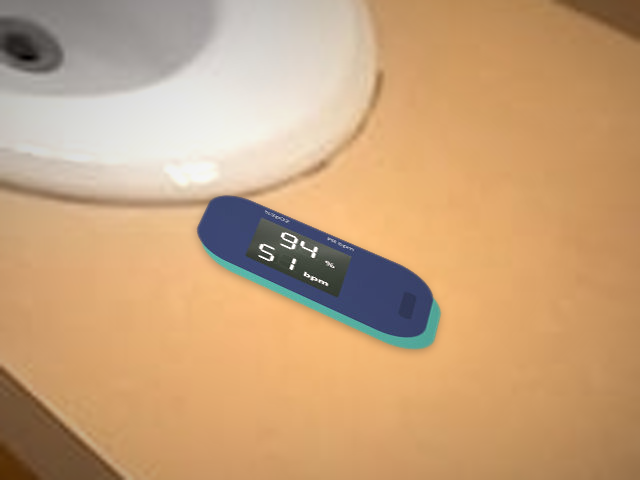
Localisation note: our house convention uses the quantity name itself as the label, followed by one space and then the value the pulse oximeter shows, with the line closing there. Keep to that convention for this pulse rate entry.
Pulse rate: 51 bpm
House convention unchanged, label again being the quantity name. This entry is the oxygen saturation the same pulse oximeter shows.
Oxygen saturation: 94 %
